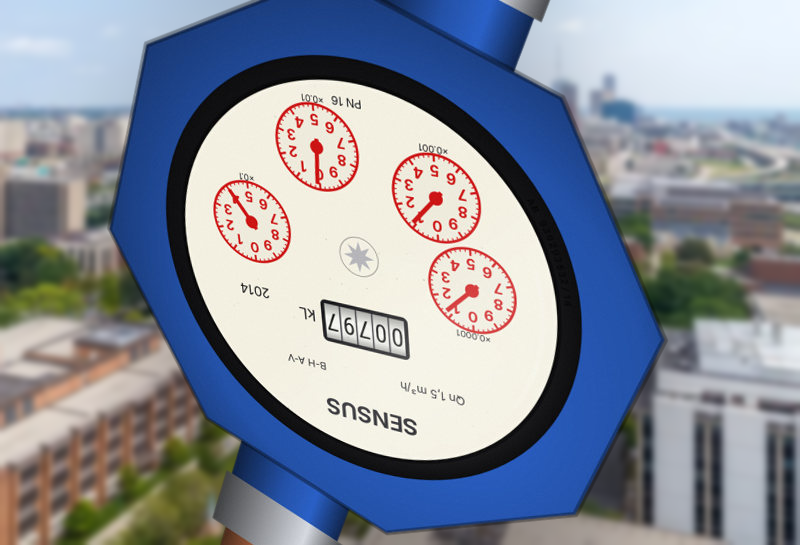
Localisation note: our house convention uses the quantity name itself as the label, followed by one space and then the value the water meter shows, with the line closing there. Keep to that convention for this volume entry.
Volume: 797.4011 kL
